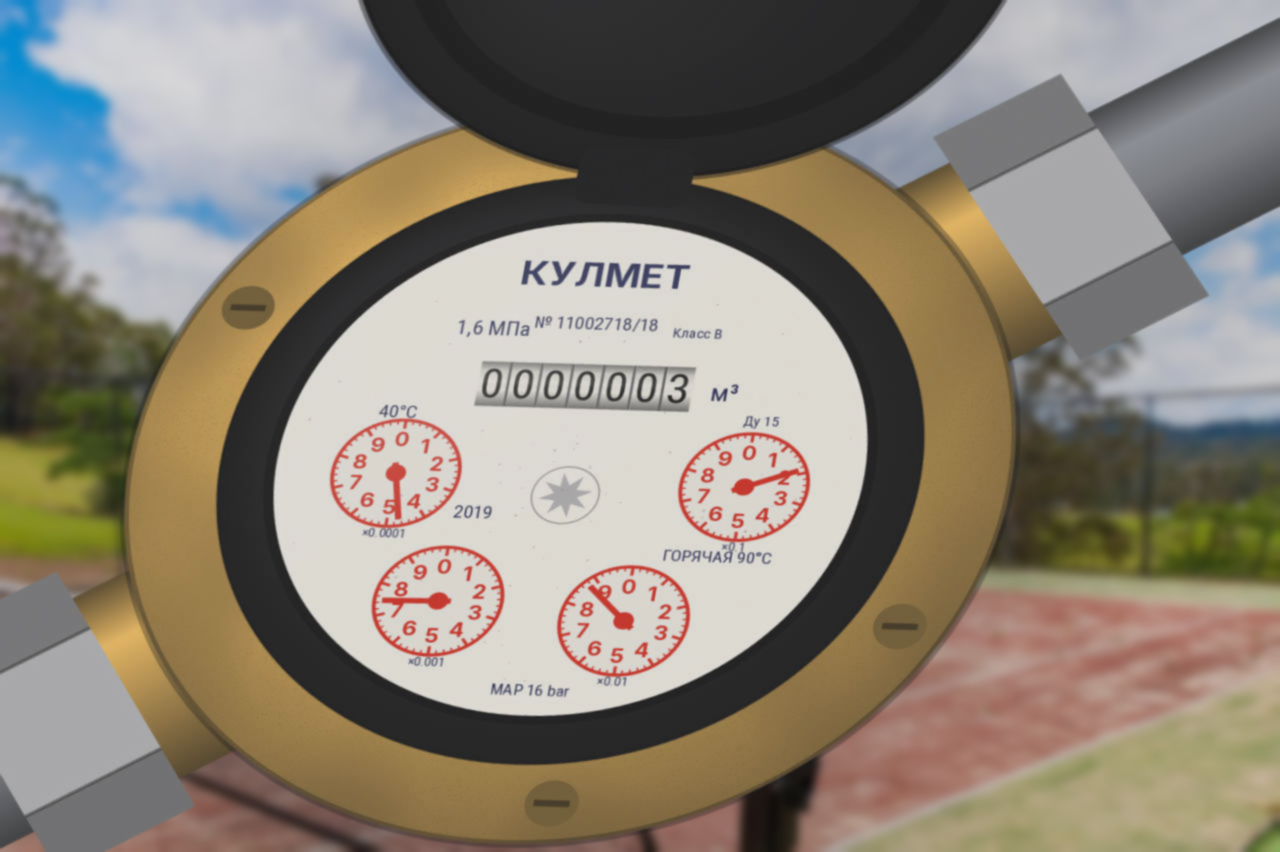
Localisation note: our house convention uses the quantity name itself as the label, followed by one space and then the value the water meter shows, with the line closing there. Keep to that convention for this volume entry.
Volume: 3.1874 m³
